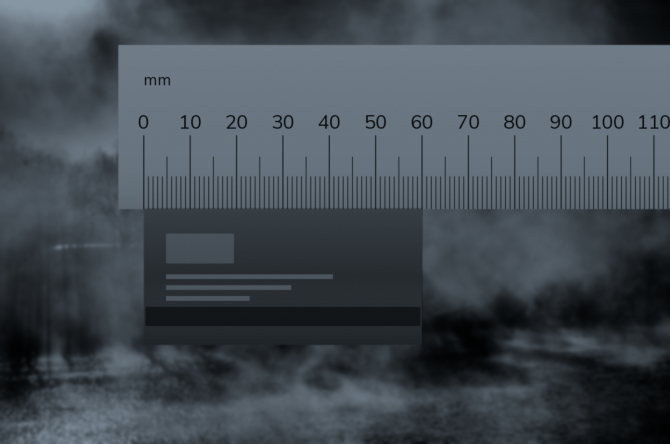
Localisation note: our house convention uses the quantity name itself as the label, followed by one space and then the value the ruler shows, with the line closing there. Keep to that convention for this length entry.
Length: 60 mm
